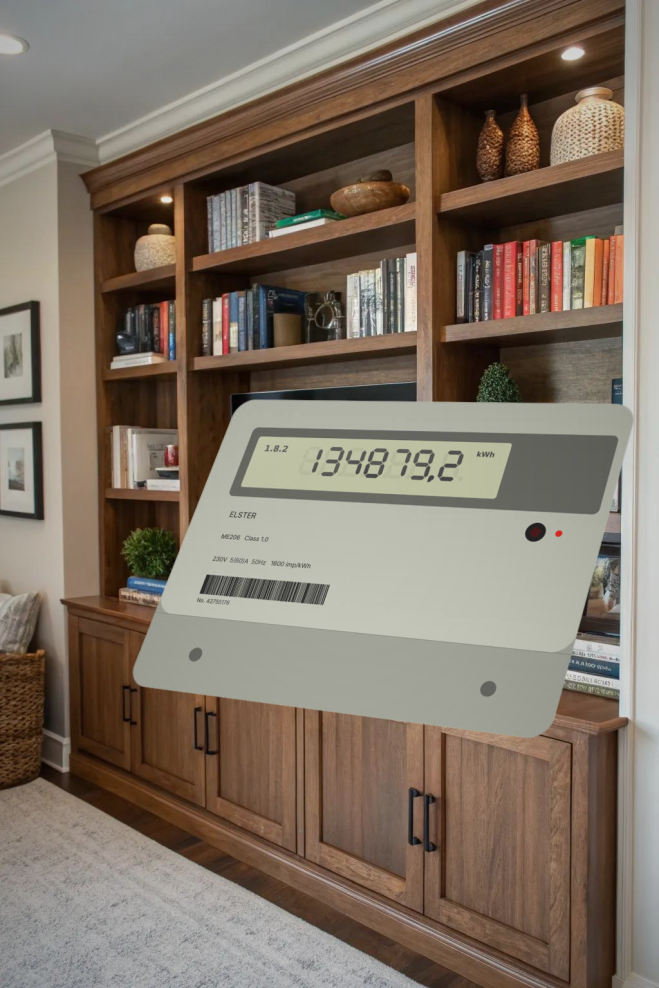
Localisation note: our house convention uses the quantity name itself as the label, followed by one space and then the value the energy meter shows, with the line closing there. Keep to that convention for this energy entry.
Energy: 134879.2 kWh
